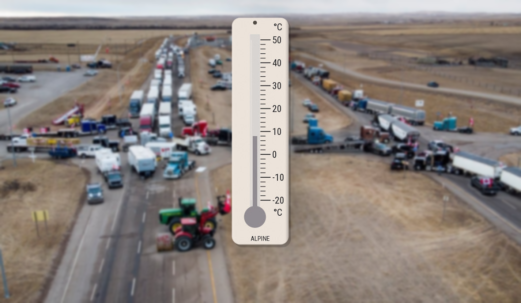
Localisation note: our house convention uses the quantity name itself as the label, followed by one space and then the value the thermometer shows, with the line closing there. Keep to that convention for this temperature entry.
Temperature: 8 °C
